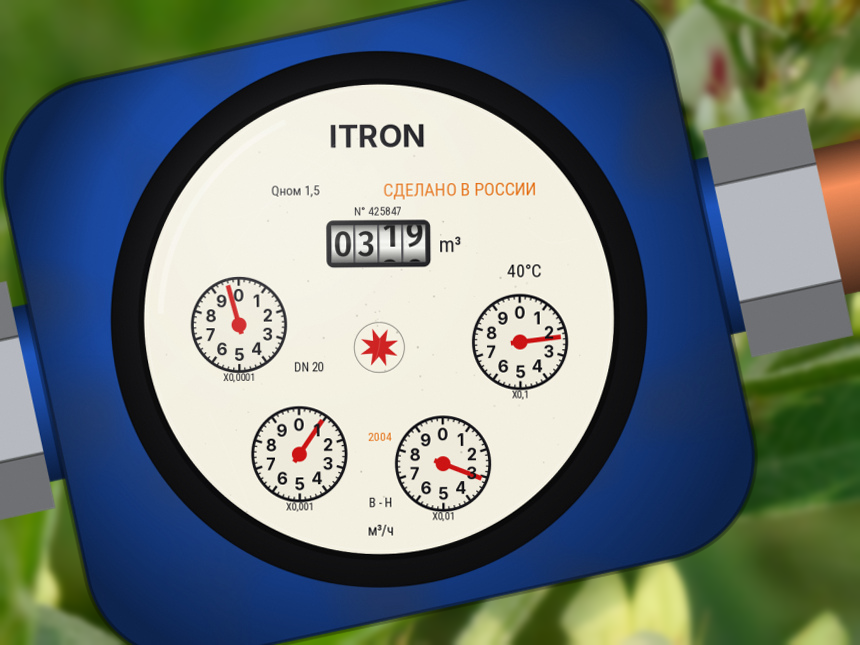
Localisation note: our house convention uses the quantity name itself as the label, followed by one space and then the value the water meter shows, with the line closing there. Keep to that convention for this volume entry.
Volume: 319.2309 m³
